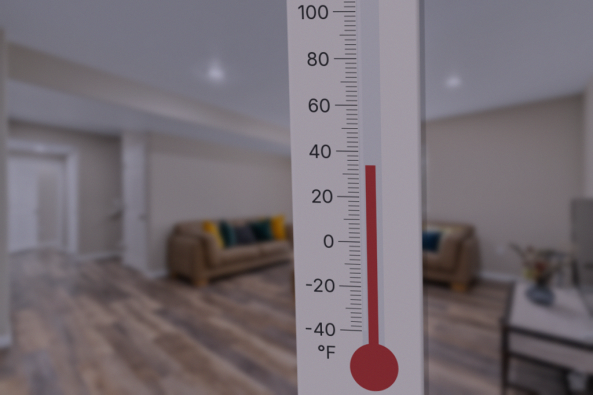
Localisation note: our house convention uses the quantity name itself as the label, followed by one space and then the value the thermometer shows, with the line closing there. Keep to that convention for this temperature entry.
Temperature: 34 °F
